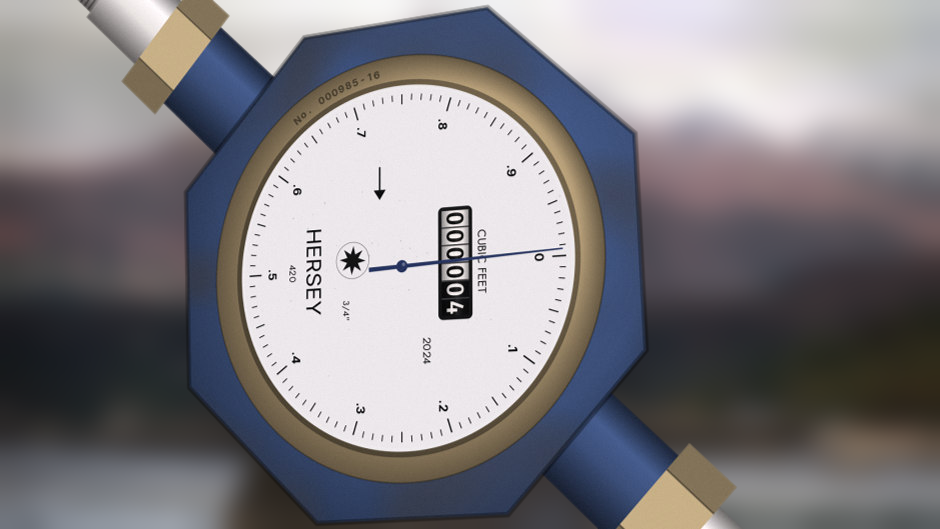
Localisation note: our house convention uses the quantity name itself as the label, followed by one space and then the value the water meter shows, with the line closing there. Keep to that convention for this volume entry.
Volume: 3.99 ft³
